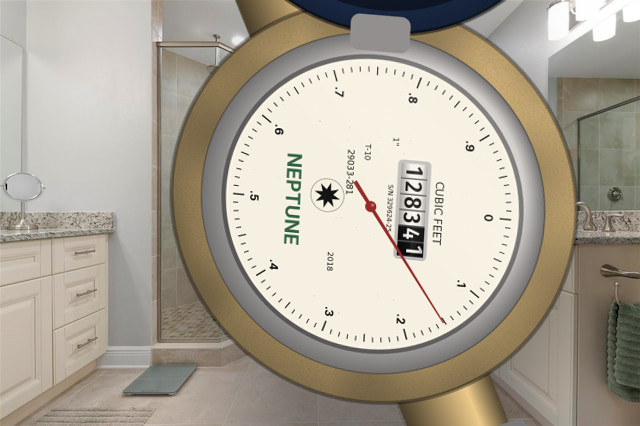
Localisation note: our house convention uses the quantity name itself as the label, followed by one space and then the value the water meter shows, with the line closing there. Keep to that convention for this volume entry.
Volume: 128341.15 ft³
